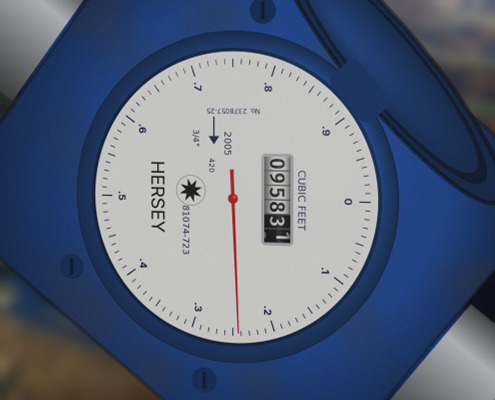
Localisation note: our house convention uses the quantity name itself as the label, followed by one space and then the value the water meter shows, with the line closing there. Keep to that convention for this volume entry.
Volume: 95831.24 ft³
